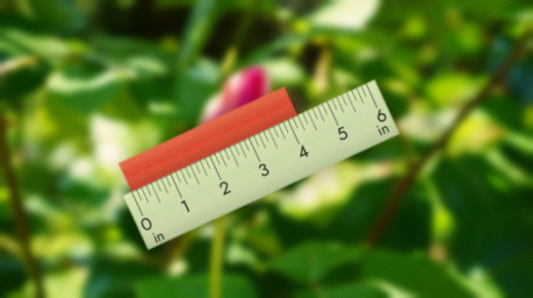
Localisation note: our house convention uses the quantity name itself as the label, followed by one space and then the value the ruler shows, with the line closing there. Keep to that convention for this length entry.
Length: 4.25 in
